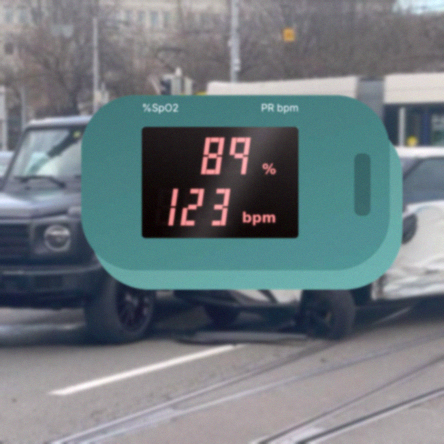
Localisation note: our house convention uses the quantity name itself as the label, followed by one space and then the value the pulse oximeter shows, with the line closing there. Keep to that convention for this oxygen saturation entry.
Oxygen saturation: 89 %
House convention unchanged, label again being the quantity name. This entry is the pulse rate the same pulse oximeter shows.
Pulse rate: 123 bpm
